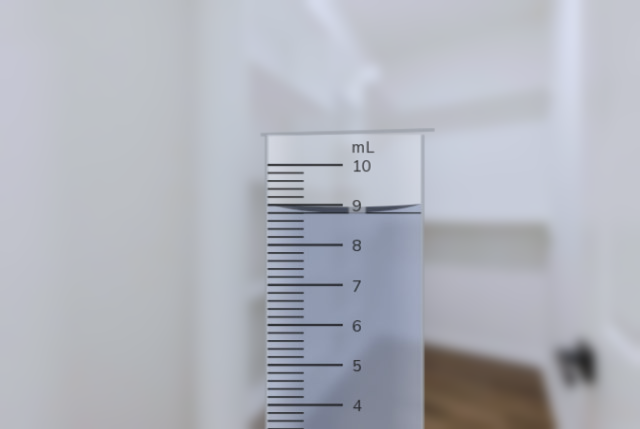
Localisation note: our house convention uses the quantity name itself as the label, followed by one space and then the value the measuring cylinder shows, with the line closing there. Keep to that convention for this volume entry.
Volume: 8.8 mL
